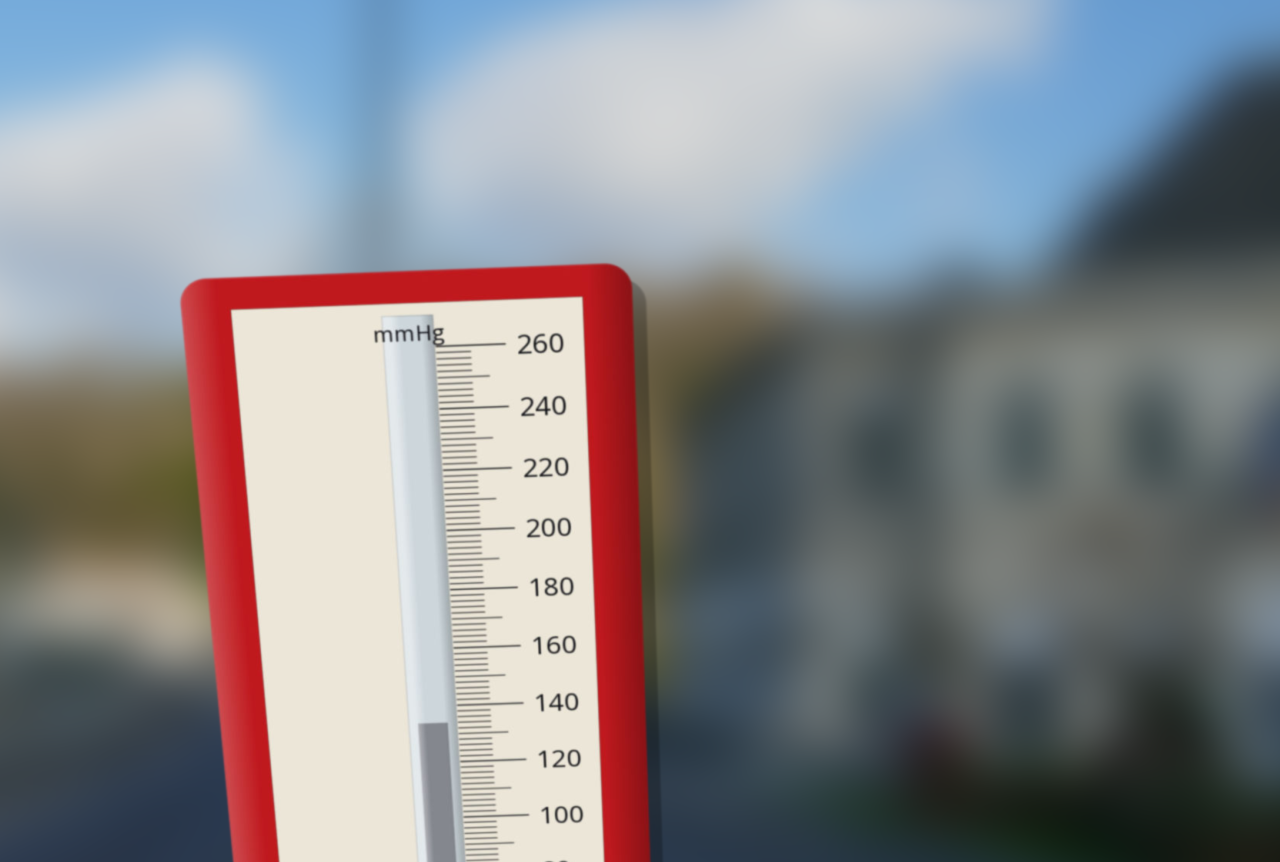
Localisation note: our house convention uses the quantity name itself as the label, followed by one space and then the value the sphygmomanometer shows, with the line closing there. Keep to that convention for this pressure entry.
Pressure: 134 mmHg
